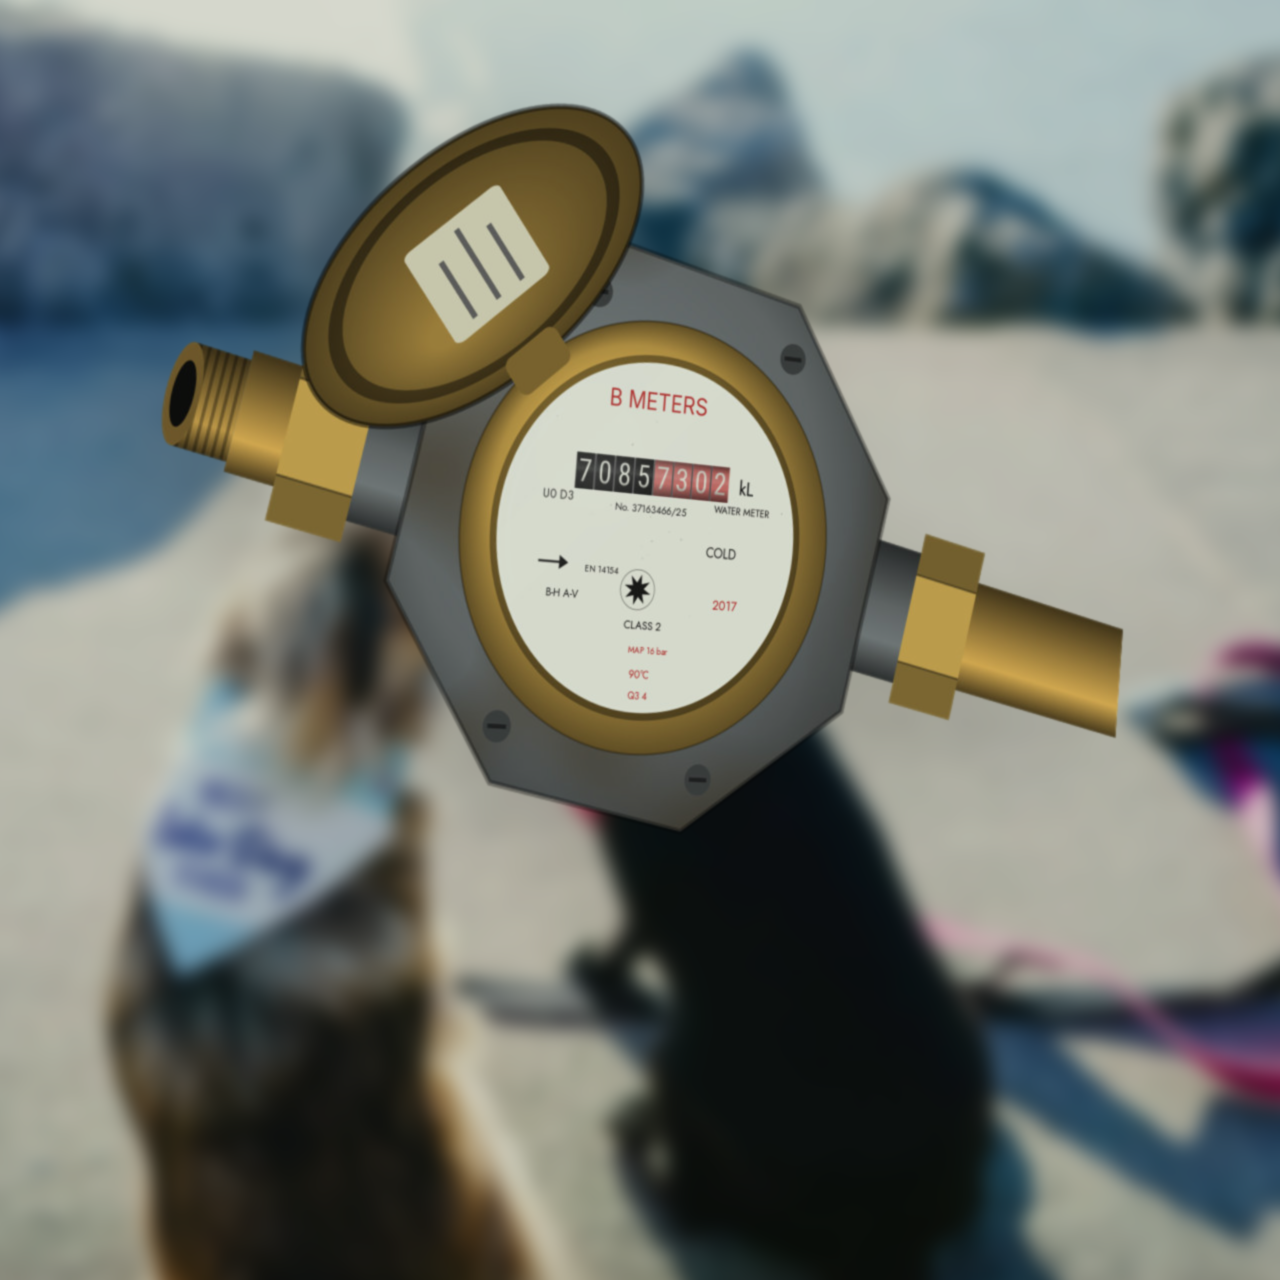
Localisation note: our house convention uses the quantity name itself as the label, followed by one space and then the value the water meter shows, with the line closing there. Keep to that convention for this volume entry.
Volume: 7085.7302 kL
